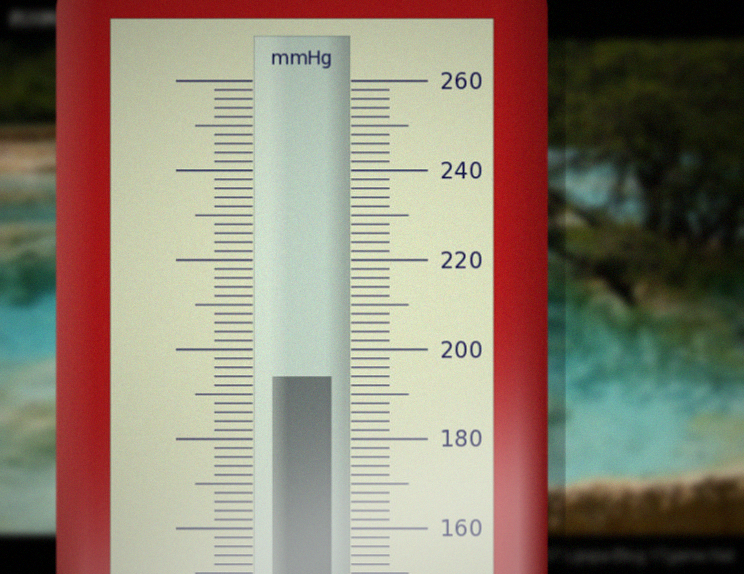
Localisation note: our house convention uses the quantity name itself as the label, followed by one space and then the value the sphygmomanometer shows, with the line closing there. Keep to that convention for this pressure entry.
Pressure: 194 mmHg
